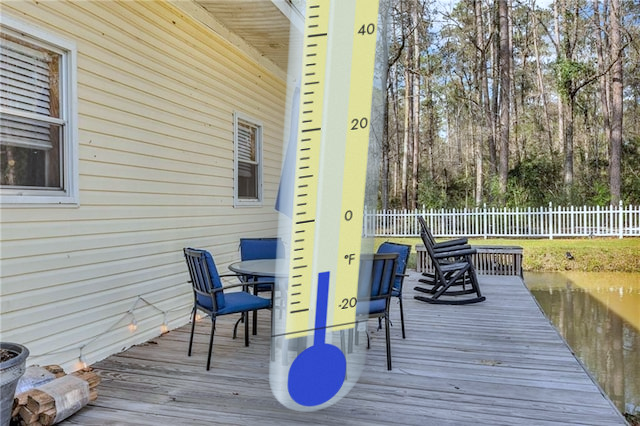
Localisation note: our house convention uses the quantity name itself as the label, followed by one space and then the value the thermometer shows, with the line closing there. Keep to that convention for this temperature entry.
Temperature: -12 °F
